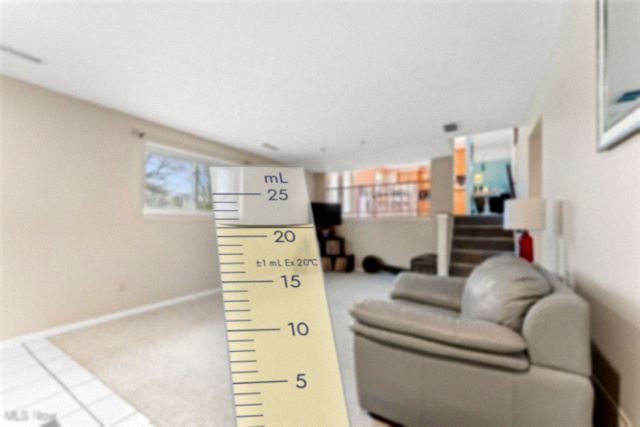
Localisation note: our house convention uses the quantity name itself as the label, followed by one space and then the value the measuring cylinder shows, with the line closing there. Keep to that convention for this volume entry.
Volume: 21 mL
